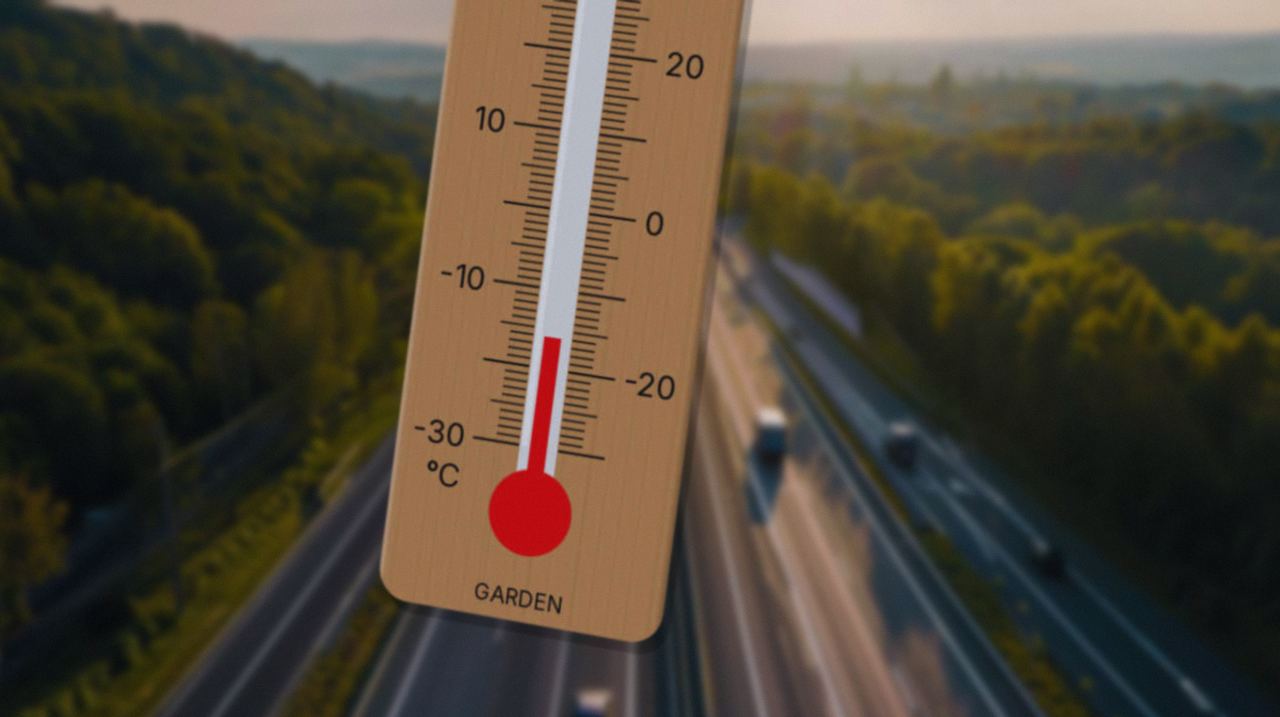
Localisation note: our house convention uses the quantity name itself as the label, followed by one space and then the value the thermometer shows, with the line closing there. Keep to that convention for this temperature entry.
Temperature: -16 °C
